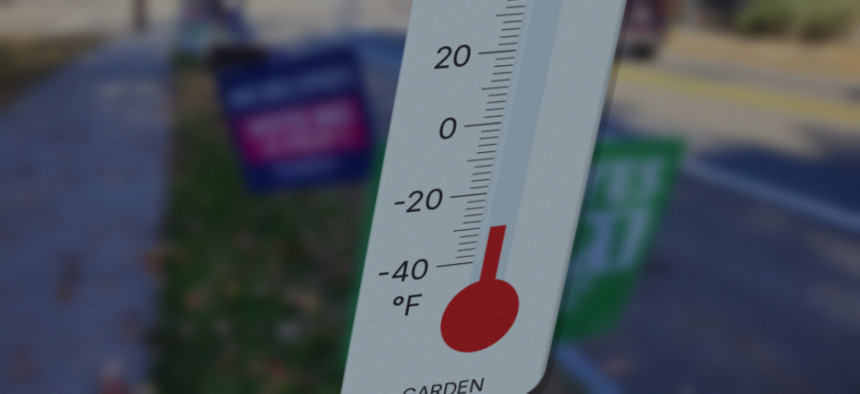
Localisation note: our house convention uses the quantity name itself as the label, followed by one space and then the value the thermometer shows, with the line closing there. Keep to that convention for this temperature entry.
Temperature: -30 °F
